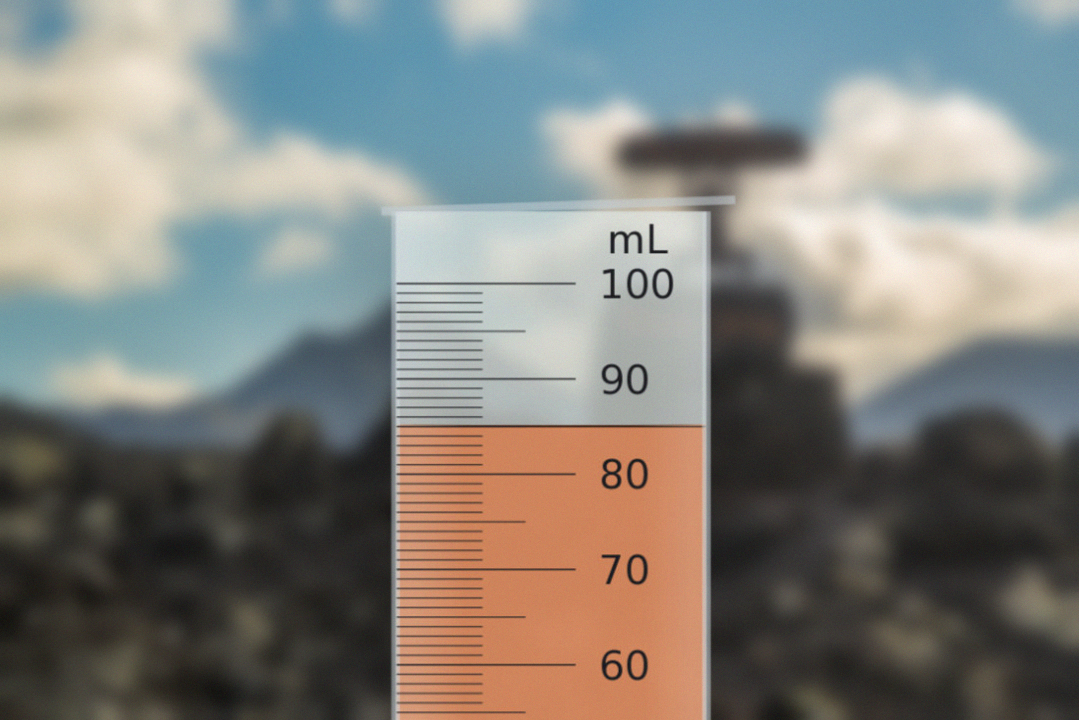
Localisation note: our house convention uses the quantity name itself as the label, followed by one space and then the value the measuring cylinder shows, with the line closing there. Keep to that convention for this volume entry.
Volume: 85 mL
